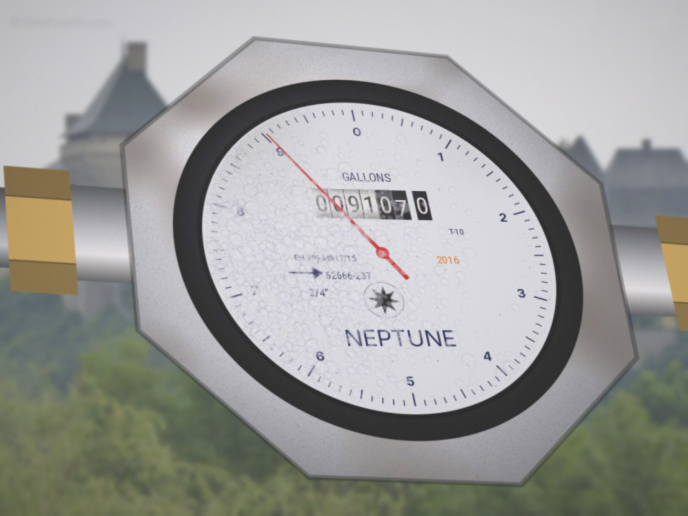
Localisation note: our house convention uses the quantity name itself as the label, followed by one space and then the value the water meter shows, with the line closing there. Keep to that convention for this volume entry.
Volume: 91069.0 gal
